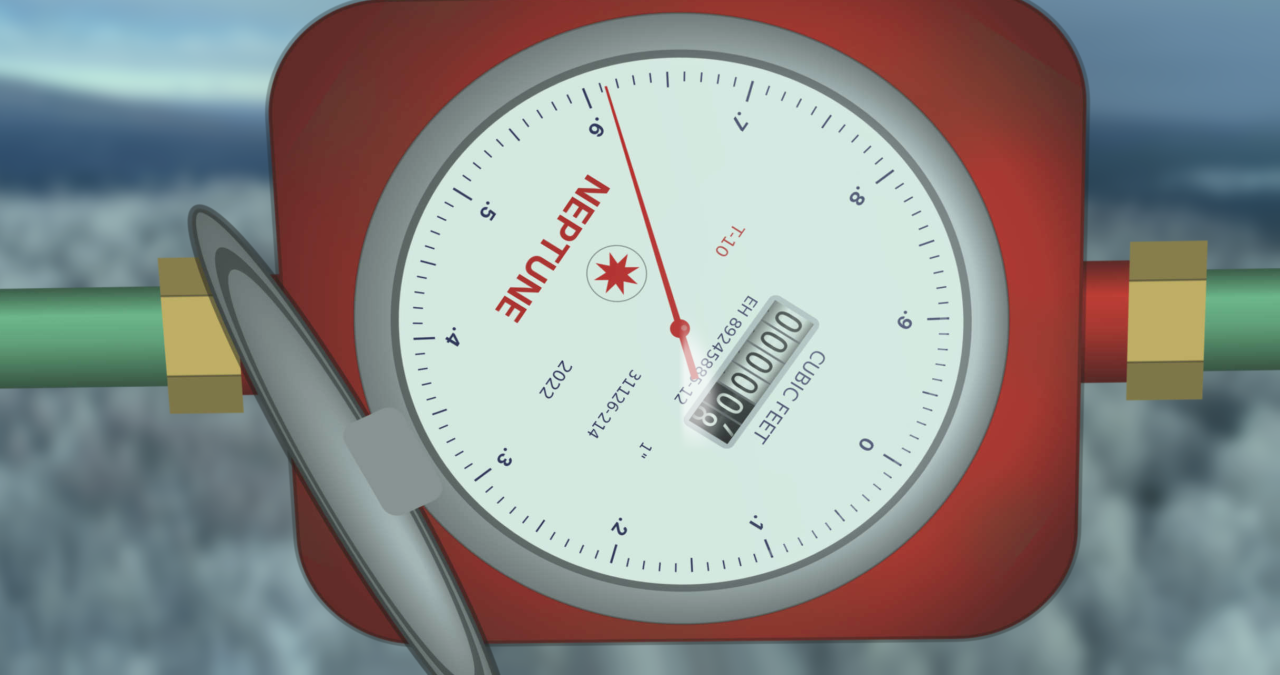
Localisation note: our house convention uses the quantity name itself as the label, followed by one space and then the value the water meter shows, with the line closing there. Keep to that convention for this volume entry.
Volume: 7.61 ft³
